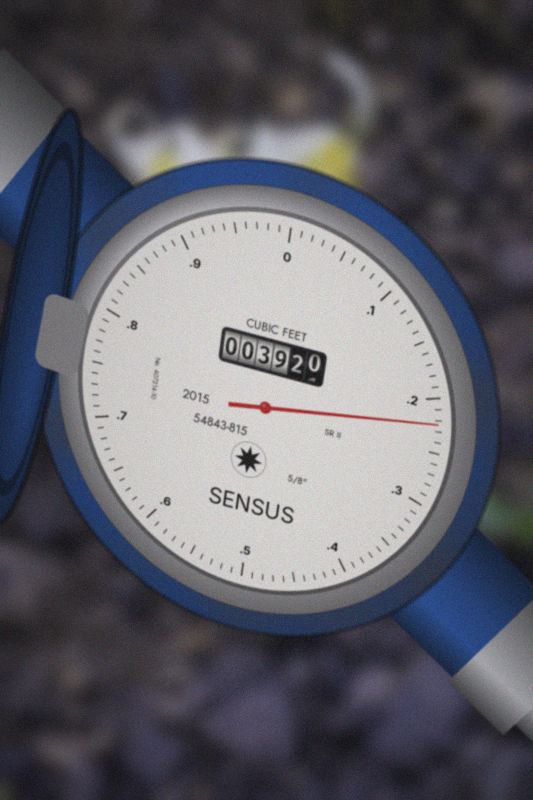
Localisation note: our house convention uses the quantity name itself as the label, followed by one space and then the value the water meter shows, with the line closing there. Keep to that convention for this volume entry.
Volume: 3920.22 ft³
